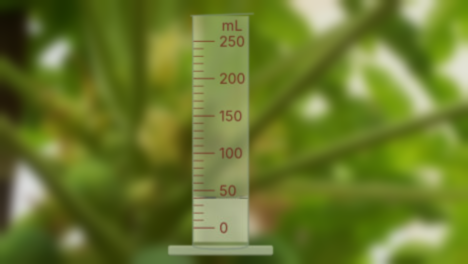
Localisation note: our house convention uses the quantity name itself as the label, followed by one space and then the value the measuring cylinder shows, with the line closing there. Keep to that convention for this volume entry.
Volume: 40 mL
